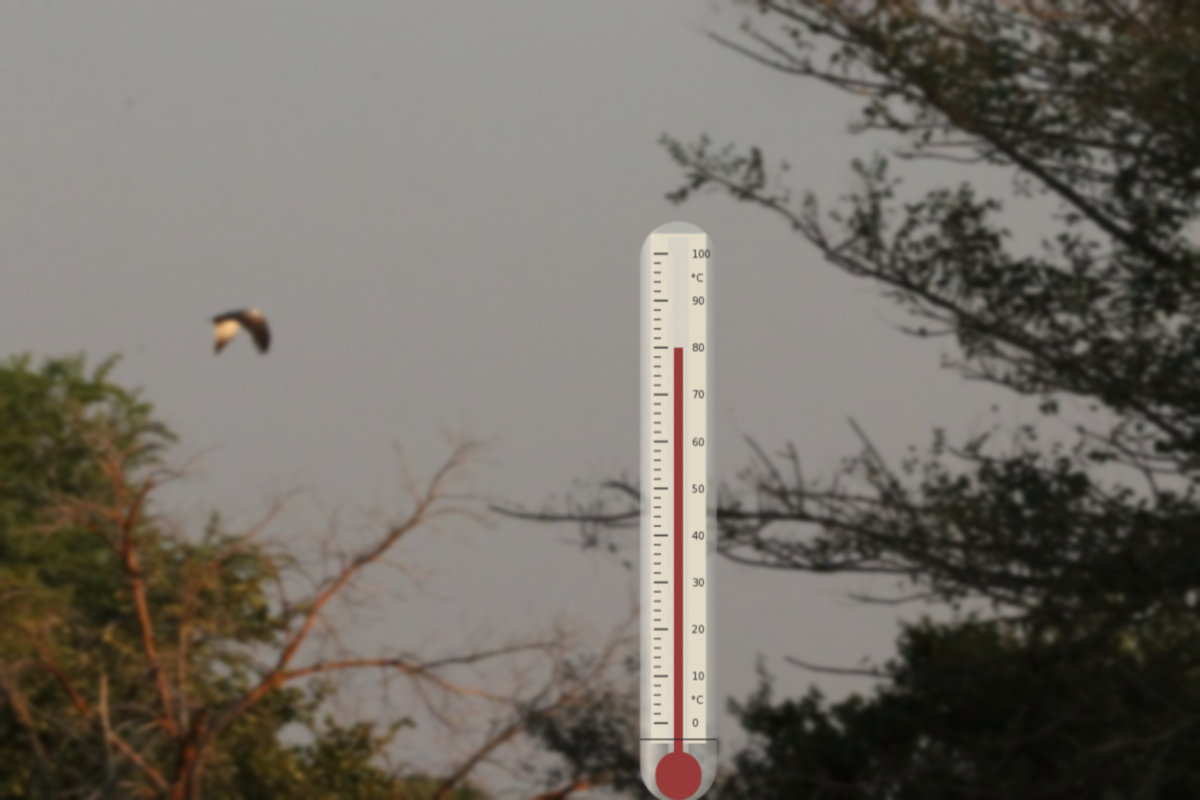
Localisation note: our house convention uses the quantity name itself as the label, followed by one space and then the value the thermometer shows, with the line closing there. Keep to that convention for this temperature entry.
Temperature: 80 °C
